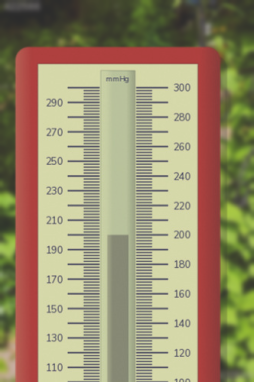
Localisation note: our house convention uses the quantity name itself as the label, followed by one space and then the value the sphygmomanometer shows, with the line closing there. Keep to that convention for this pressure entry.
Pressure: 200 mmHg
